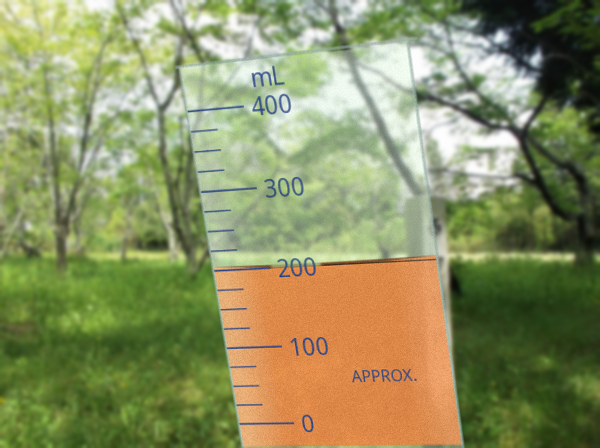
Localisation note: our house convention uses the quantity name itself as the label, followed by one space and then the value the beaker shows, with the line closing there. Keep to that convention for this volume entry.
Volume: 200 mL
